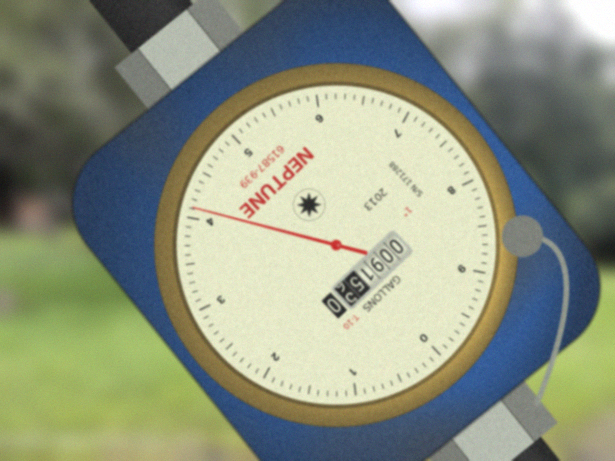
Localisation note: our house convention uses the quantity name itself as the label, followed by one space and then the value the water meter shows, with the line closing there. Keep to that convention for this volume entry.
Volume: 91554.1 gal
